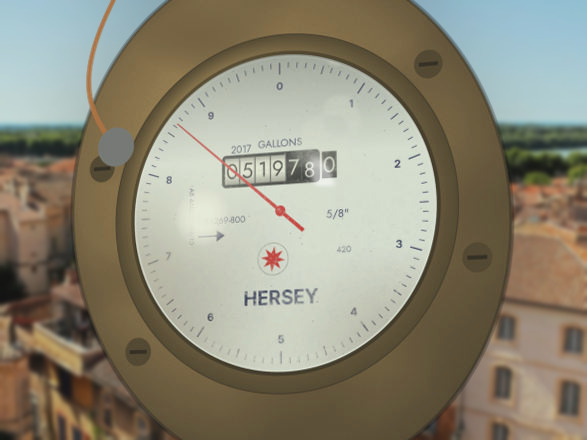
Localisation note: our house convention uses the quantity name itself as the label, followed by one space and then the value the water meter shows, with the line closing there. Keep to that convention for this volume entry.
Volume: 519778.6 gal
